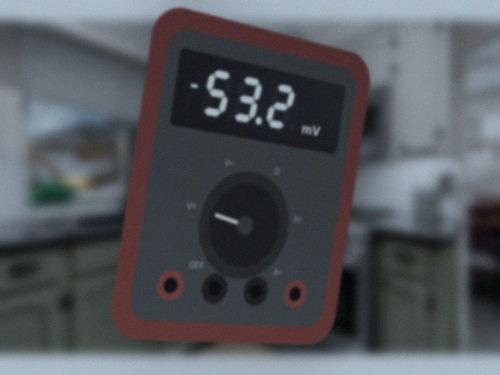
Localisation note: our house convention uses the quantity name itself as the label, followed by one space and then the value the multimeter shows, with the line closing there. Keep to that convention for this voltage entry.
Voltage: -53.2 mV
